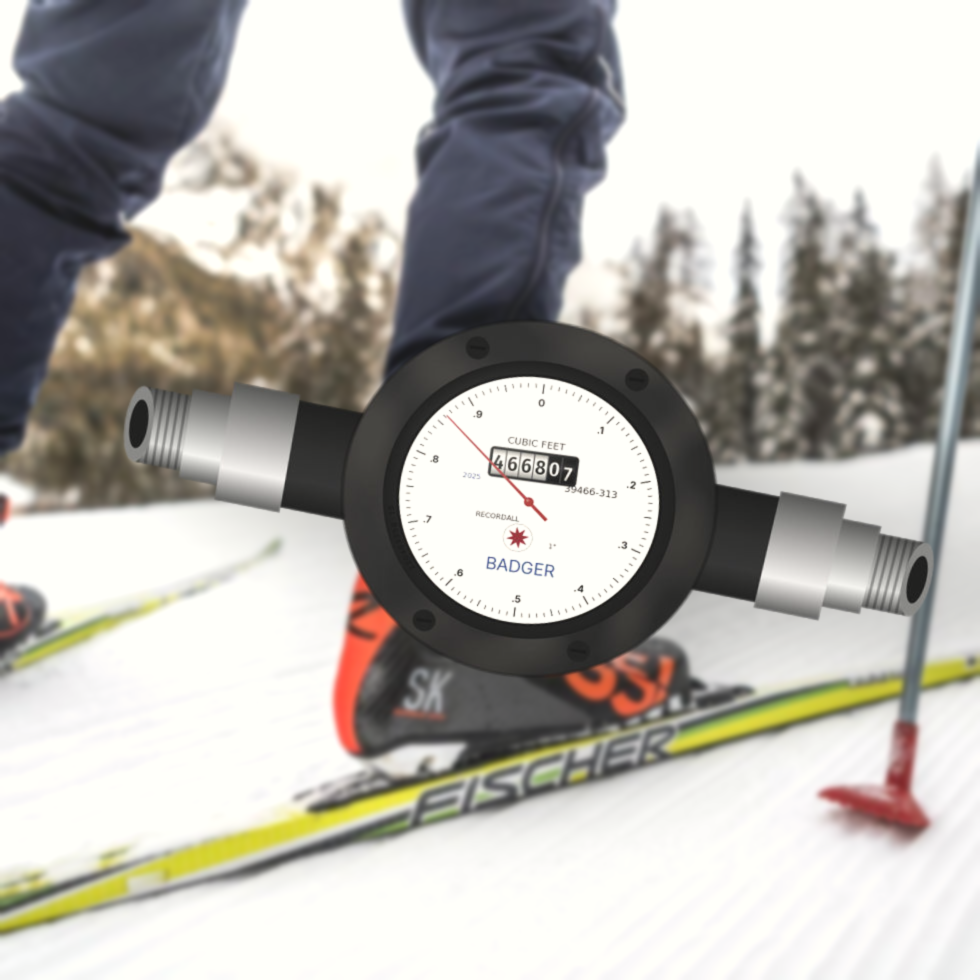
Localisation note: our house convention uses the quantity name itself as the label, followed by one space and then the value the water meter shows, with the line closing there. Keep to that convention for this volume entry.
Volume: 466806.86 ft³
